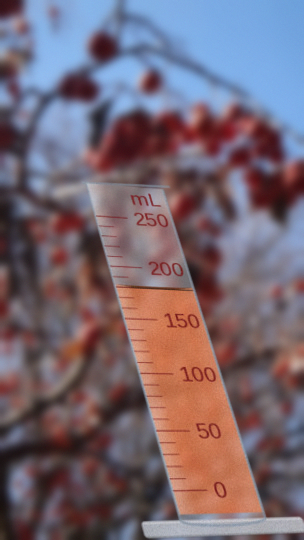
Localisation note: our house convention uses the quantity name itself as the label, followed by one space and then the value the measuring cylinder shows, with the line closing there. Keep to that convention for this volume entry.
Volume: 180 mL
